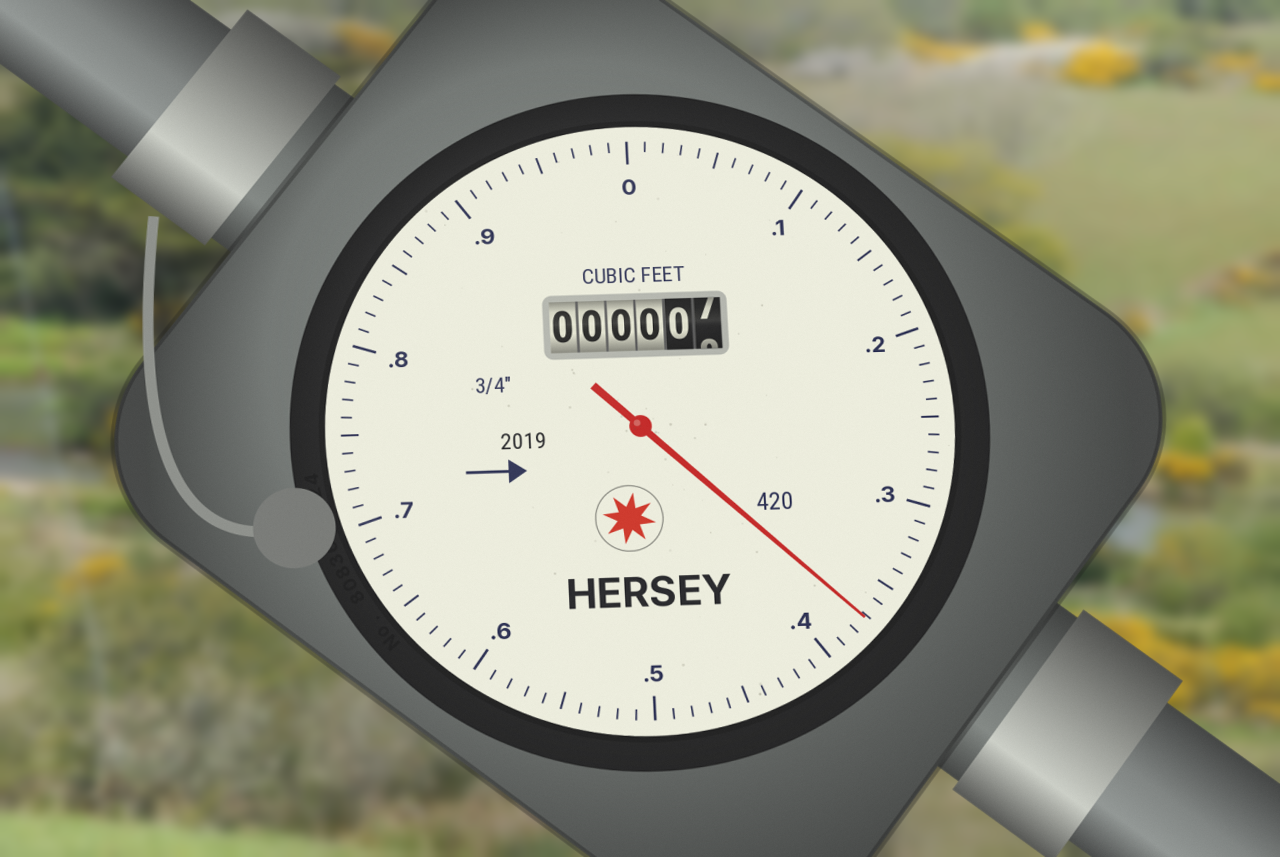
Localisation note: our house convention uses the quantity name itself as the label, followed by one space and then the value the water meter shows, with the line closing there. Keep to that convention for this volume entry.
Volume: 7.37 ft³
